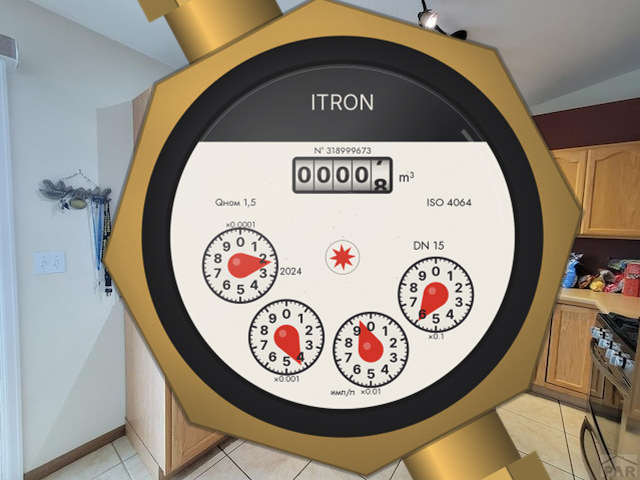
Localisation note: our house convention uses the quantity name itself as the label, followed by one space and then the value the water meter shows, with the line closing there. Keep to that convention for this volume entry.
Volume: 7.5942 m³
